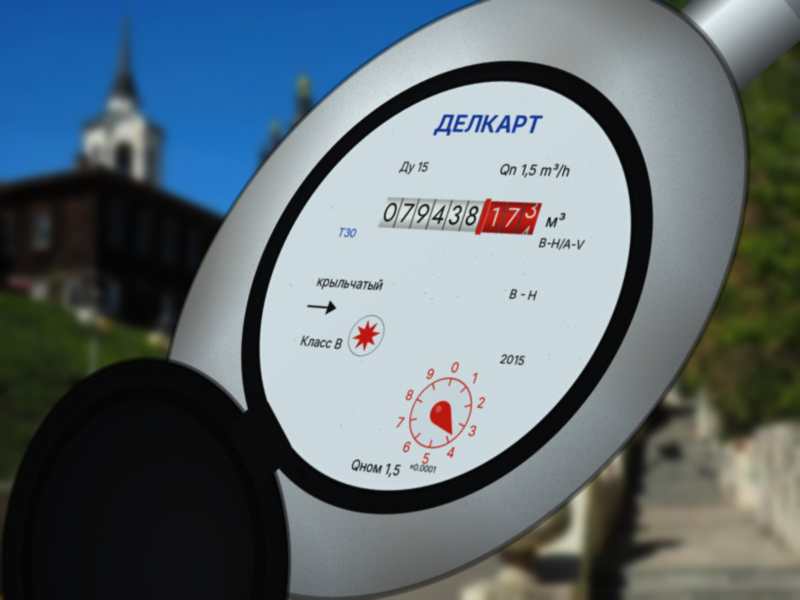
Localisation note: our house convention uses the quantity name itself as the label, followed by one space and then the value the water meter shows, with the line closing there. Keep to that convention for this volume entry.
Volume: 79438.1733 m³
